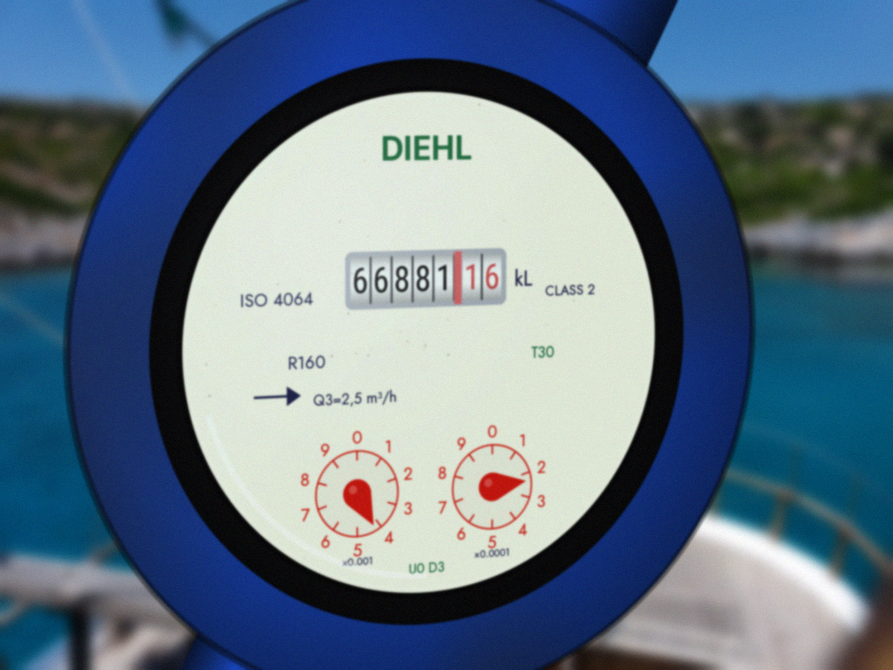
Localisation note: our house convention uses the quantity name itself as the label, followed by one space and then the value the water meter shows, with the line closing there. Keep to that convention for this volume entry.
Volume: 66881.1642 kL
